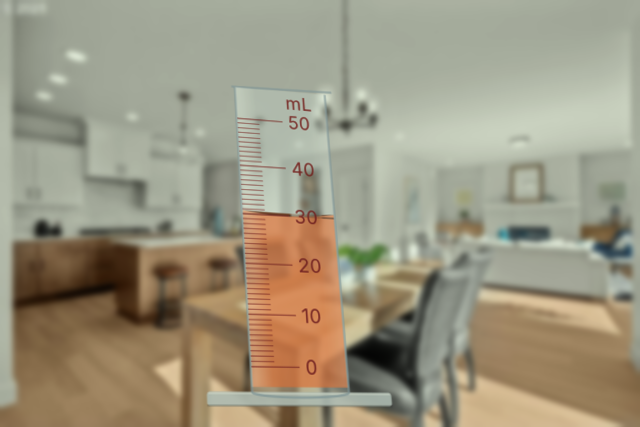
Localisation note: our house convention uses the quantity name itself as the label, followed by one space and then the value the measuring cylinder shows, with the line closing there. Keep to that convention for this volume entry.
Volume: 30 mL
